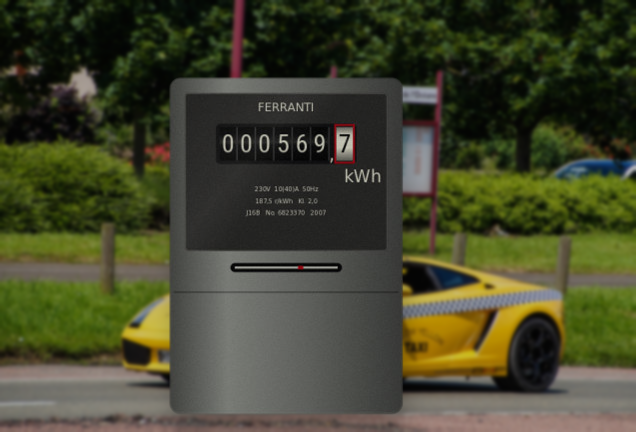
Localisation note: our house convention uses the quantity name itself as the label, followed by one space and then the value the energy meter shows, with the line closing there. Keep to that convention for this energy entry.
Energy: 569.7 kWh
